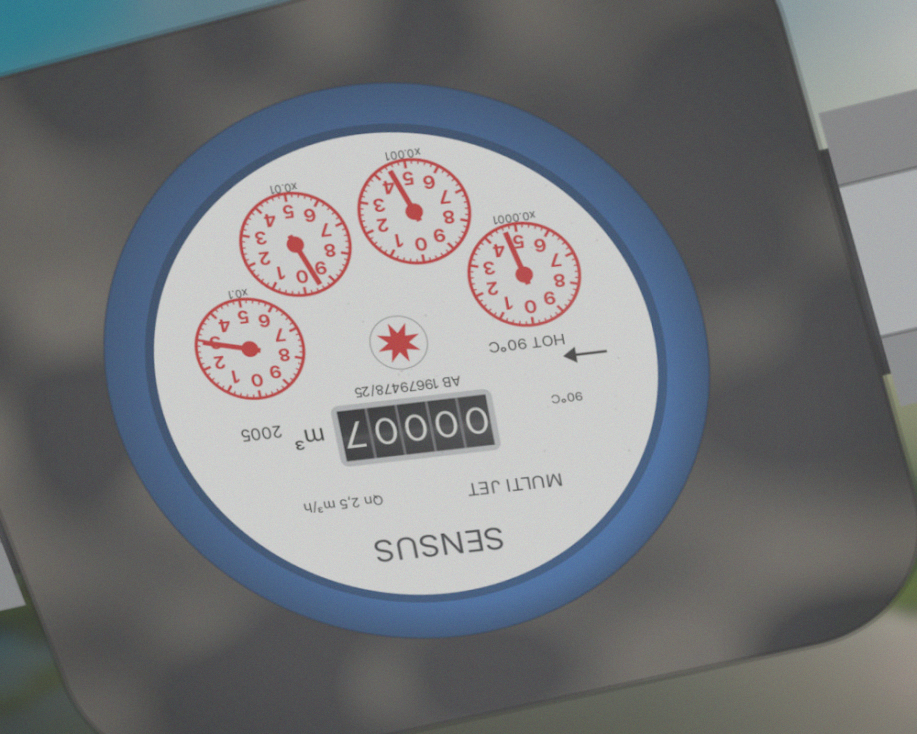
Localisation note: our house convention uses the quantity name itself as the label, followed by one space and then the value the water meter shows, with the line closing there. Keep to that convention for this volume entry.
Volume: 7.2944 m³
